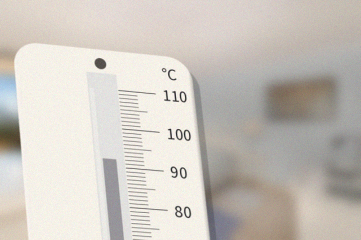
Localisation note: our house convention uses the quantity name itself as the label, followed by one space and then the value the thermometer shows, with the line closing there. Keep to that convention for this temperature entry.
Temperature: 92 °C
